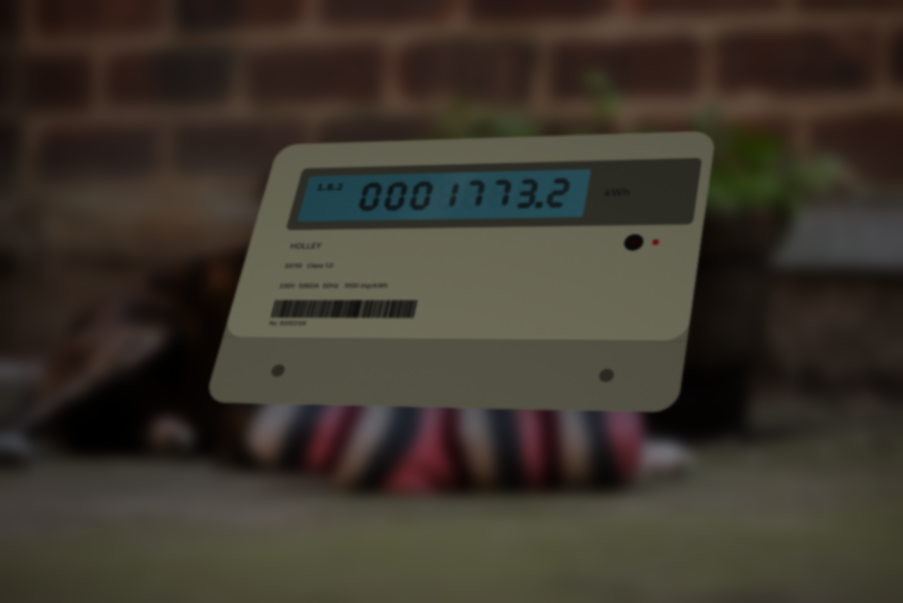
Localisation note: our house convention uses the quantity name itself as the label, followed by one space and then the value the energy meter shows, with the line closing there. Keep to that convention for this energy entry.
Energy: 1773.2 kWh
